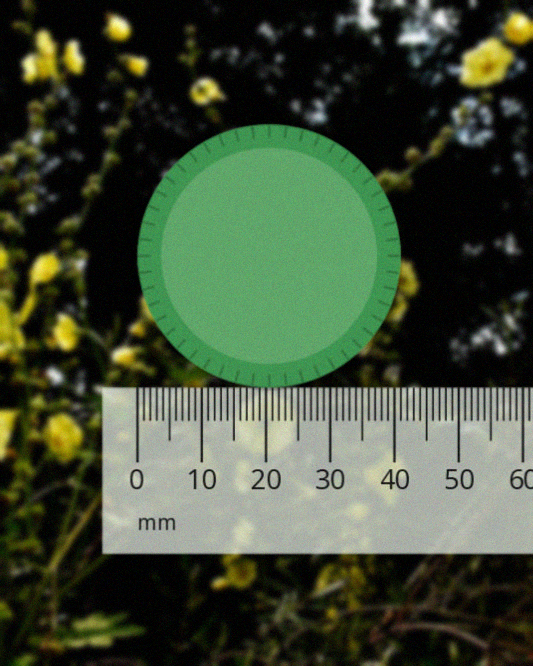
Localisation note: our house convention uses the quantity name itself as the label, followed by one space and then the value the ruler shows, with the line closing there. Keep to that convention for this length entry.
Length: 41 mm
